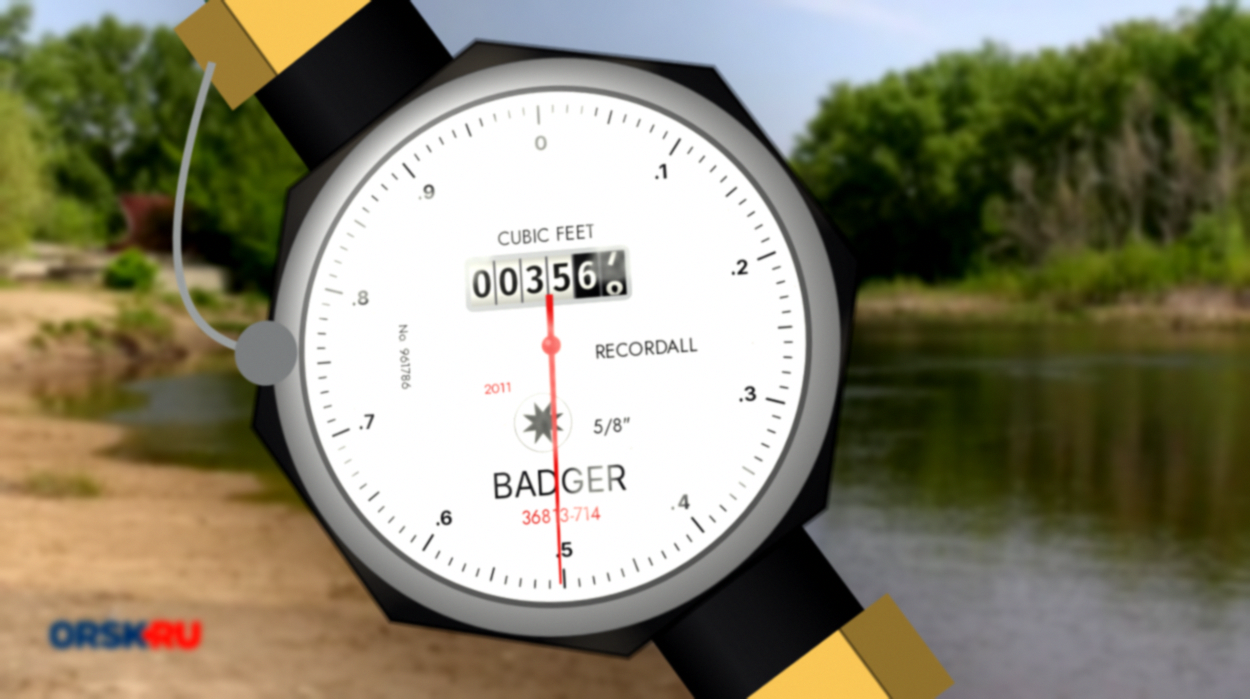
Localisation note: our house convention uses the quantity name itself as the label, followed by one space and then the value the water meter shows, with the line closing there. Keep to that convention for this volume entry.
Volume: 3567.50 ft³
